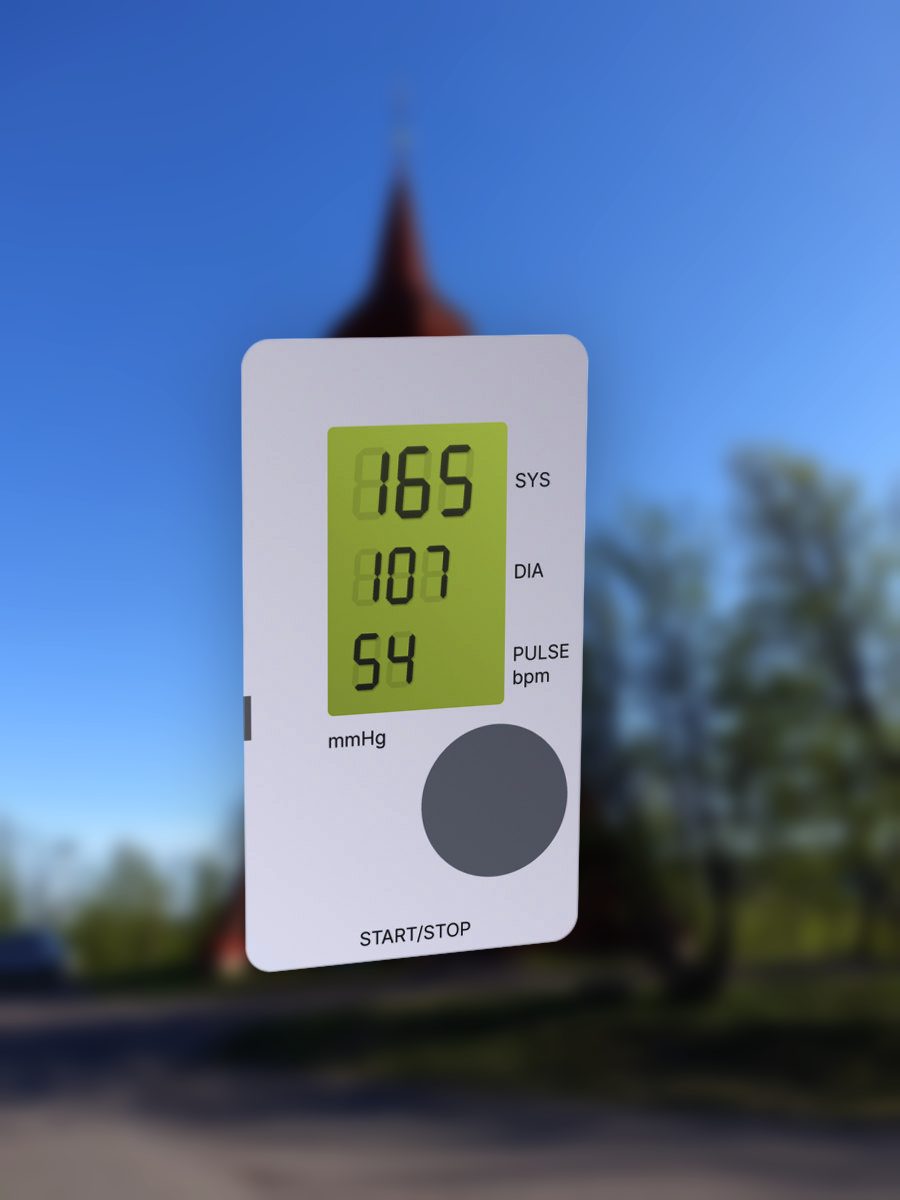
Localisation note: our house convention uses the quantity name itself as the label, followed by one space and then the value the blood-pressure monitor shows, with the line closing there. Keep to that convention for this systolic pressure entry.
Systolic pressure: 165 mmHg
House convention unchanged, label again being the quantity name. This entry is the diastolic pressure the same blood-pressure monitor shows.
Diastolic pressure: 107 mmHg
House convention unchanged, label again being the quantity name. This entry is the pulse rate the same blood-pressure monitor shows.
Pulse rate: 54 bpm
